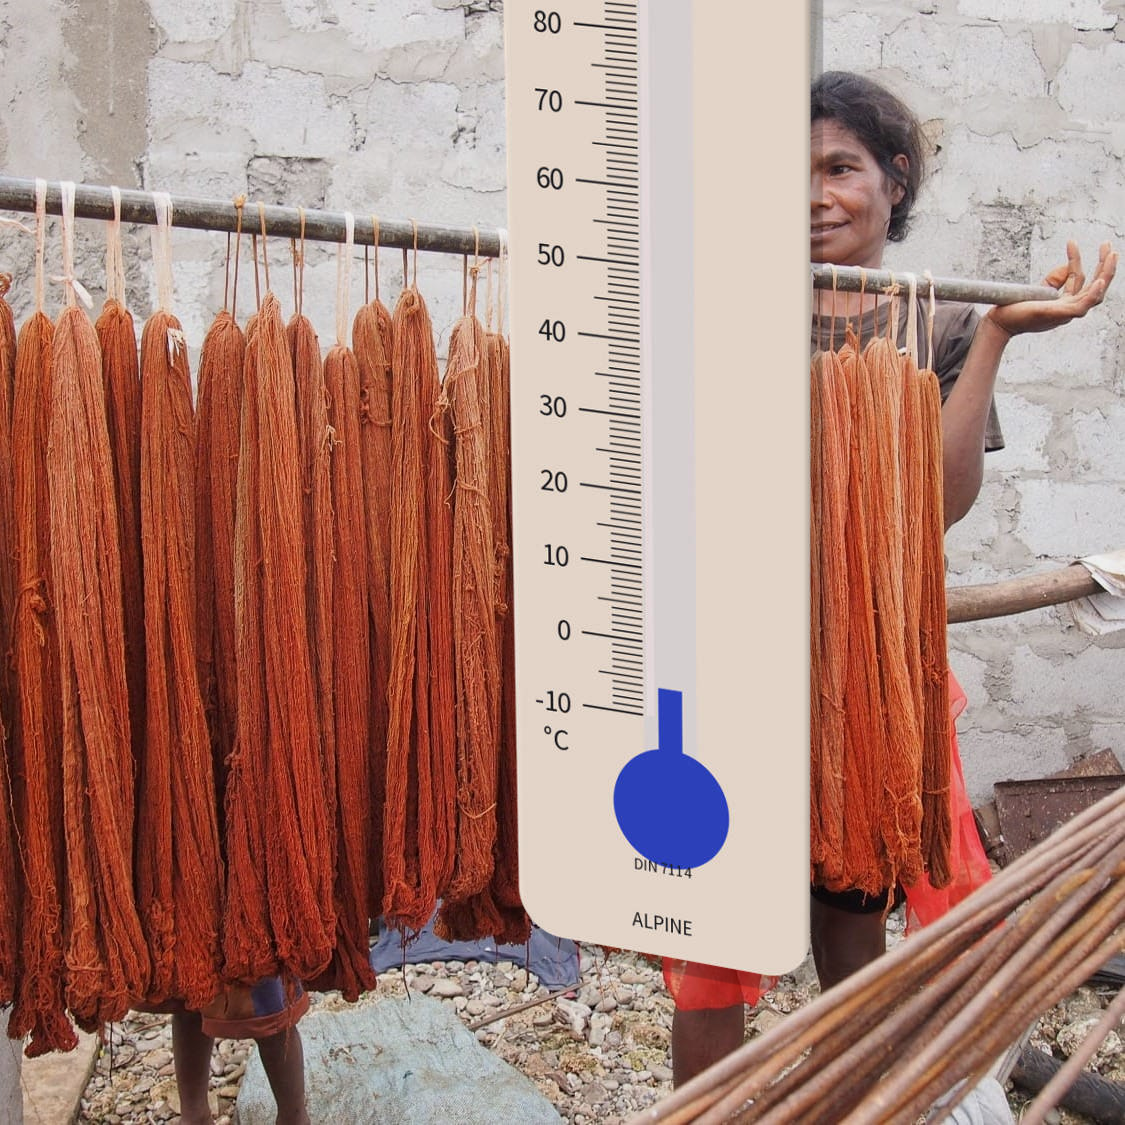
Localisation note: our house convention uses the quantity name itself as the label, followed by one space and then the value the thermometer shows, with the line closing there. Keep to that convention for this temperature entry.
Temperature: -6 °C
